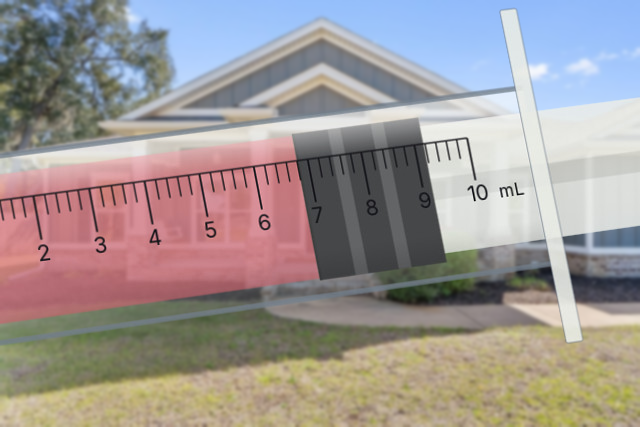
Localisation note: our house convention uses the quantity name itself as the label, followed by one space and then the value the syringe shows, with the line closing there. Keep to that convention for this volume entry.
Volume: 6.8 mL
